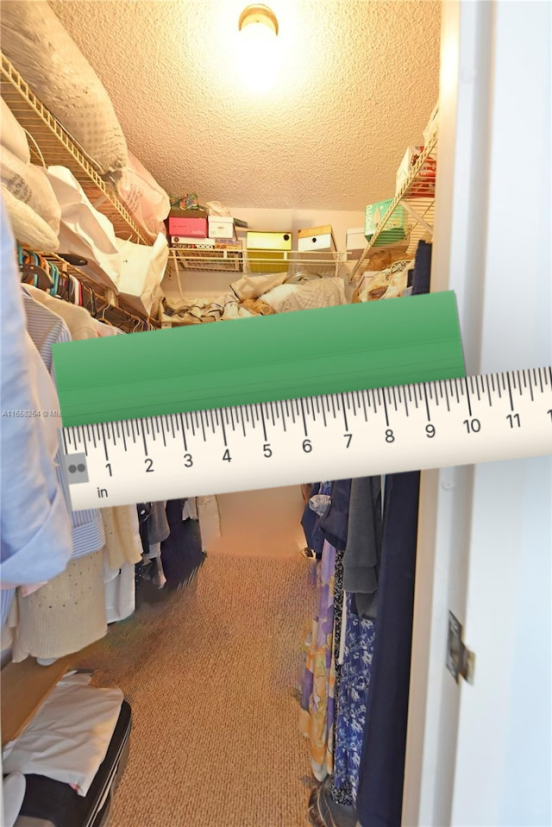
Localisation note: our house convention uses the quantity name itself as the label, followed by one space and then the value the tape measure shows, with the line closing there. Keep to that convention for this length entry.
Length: 10 in
